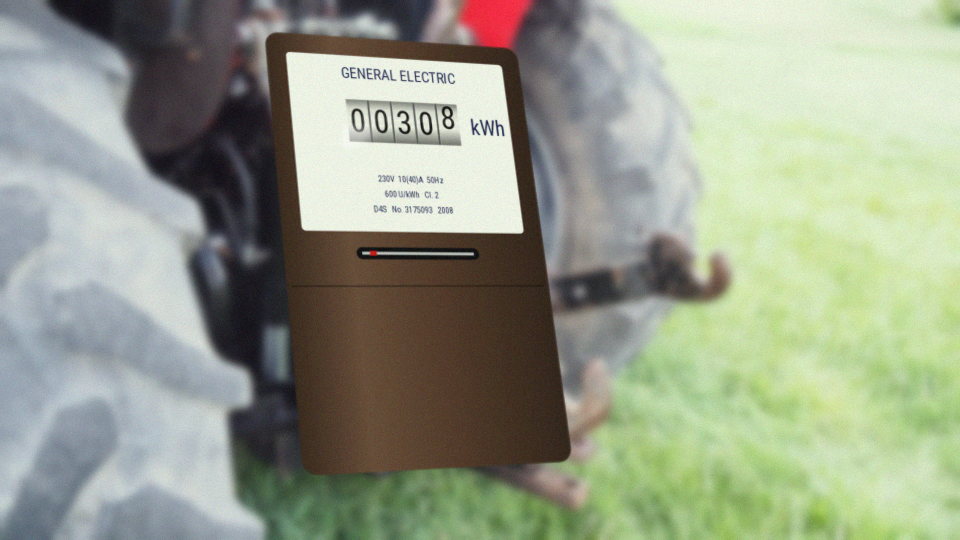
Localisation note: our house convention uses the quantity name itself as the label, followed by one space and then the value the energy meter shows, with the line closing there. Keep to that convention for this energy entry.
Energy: 308 kWh
